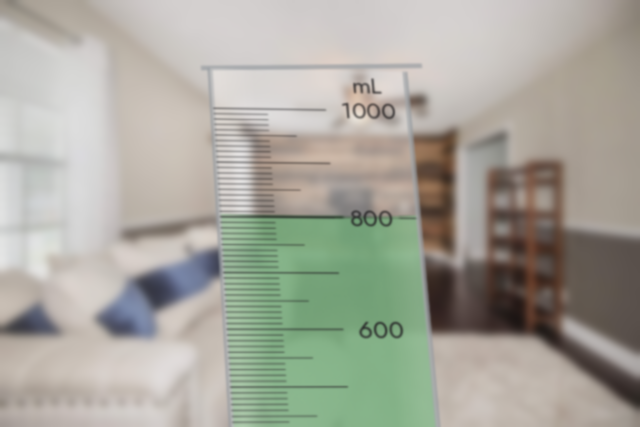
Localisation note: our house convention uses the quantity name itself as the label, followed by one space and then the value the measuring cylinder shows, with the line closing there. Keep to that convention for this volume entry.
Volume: 800 mL
